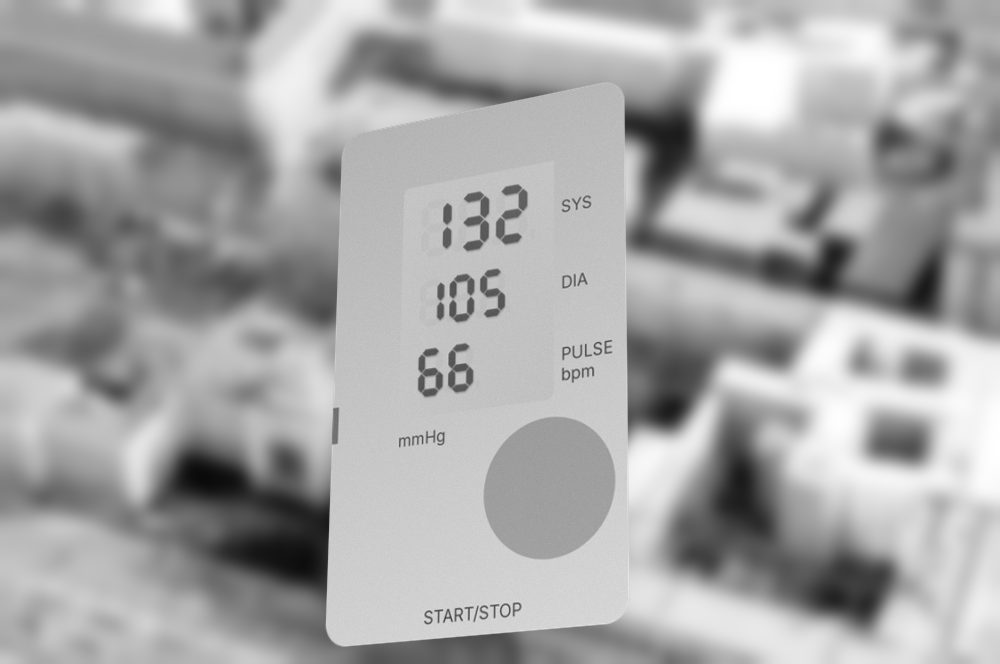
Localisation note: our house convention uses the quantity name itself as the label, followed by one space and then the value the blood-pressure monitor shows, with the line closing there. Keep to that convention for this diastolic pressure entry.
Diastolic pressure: 105 mmHg
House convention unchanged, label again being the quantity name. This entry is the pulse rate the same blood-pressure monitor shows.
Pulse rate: 66 bpm
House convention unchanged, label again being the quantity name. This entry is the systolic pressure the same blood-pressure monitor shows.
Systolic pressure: 132 mmHg
